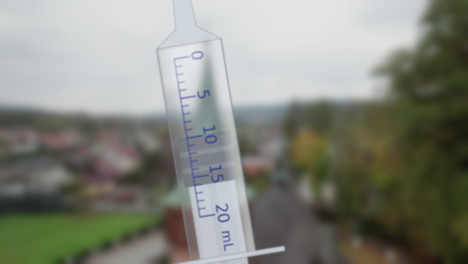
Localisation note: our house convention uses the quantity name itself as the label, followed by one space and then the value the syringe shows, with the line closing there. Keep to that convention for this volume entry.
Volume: 10 mL
